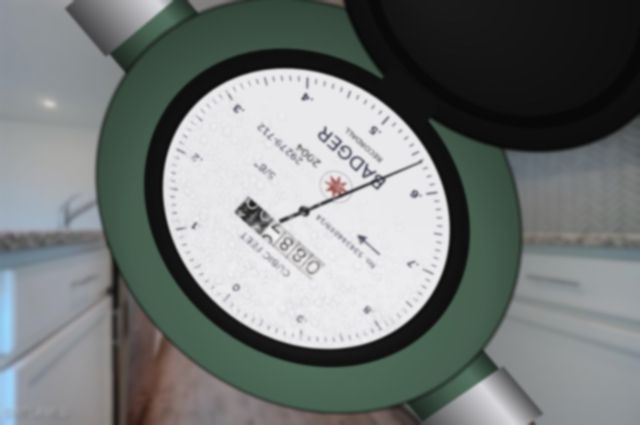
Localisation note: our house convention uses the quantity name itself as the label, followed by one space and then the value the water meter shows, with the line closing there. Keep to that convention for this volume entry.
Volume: 88699.56 ft³
